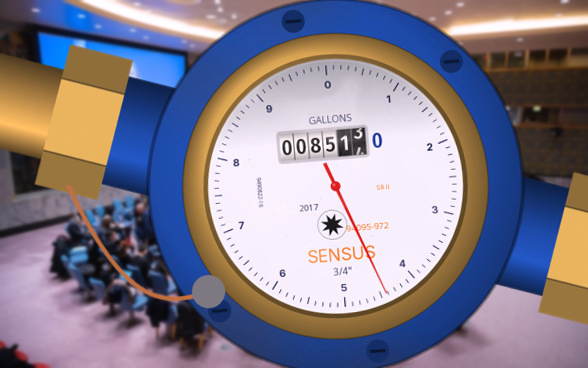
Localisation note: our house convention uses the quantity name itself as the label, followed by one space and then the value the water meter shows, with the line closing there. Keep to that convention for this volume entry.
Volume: 85134.4 gal
